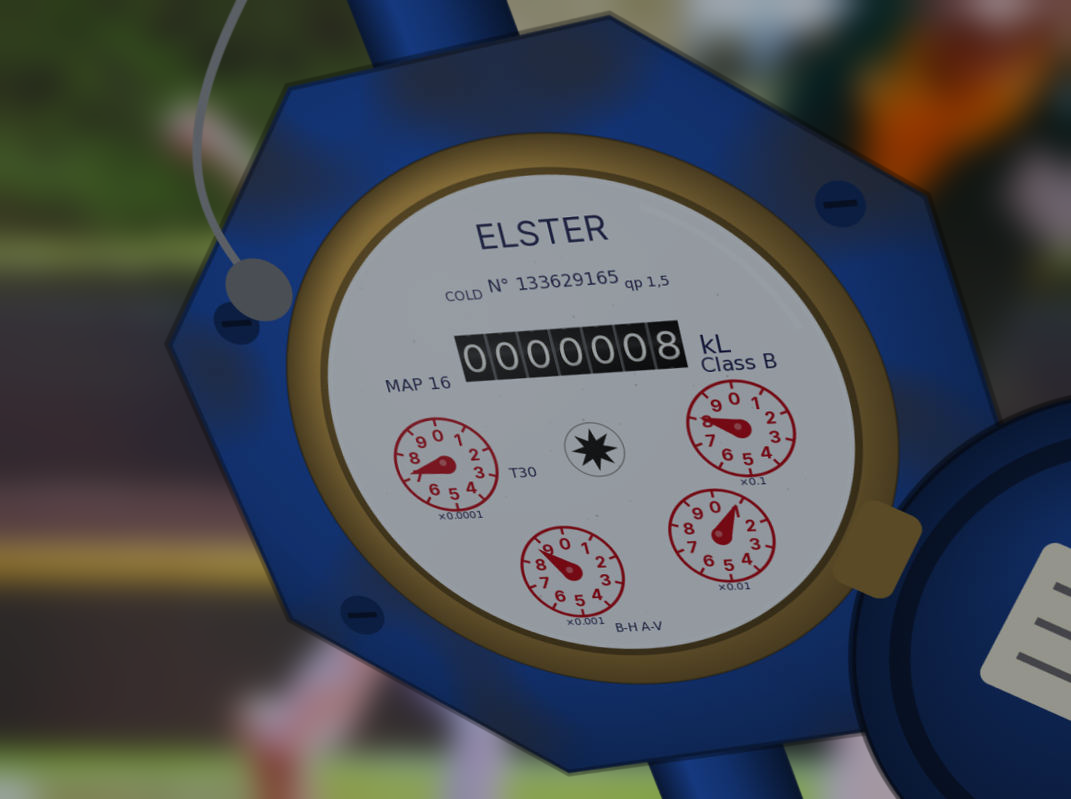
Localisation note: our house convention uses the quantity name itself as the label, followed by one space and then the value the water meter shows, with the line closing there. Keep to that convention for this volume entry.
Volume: 8.8087 kL
